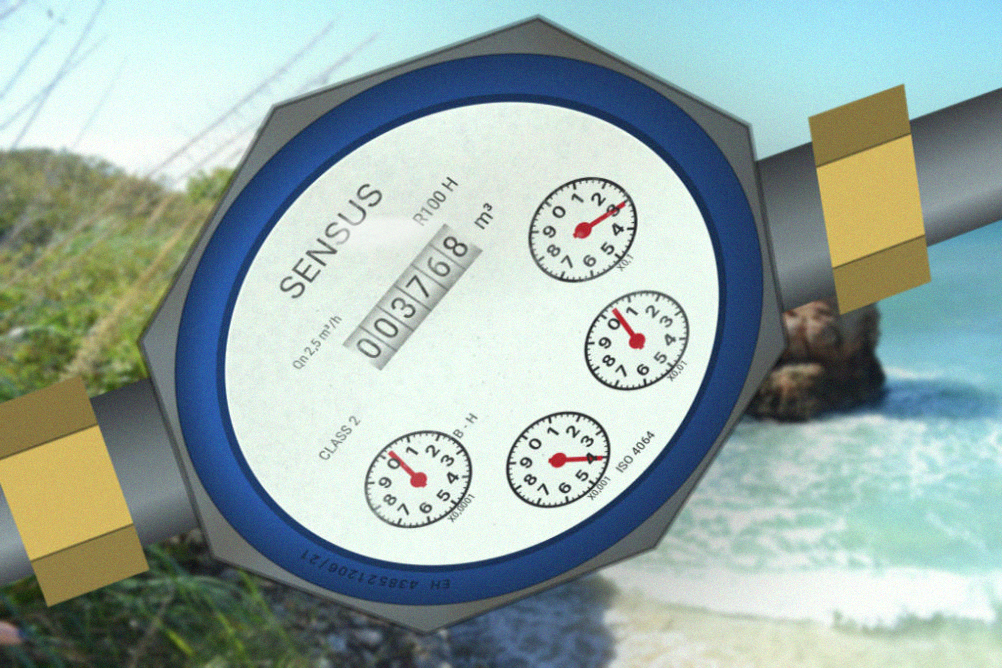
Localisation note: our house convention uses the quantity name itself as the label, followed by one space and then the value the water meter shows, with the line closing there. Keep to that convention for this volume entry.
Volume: 3768.3040 m³
